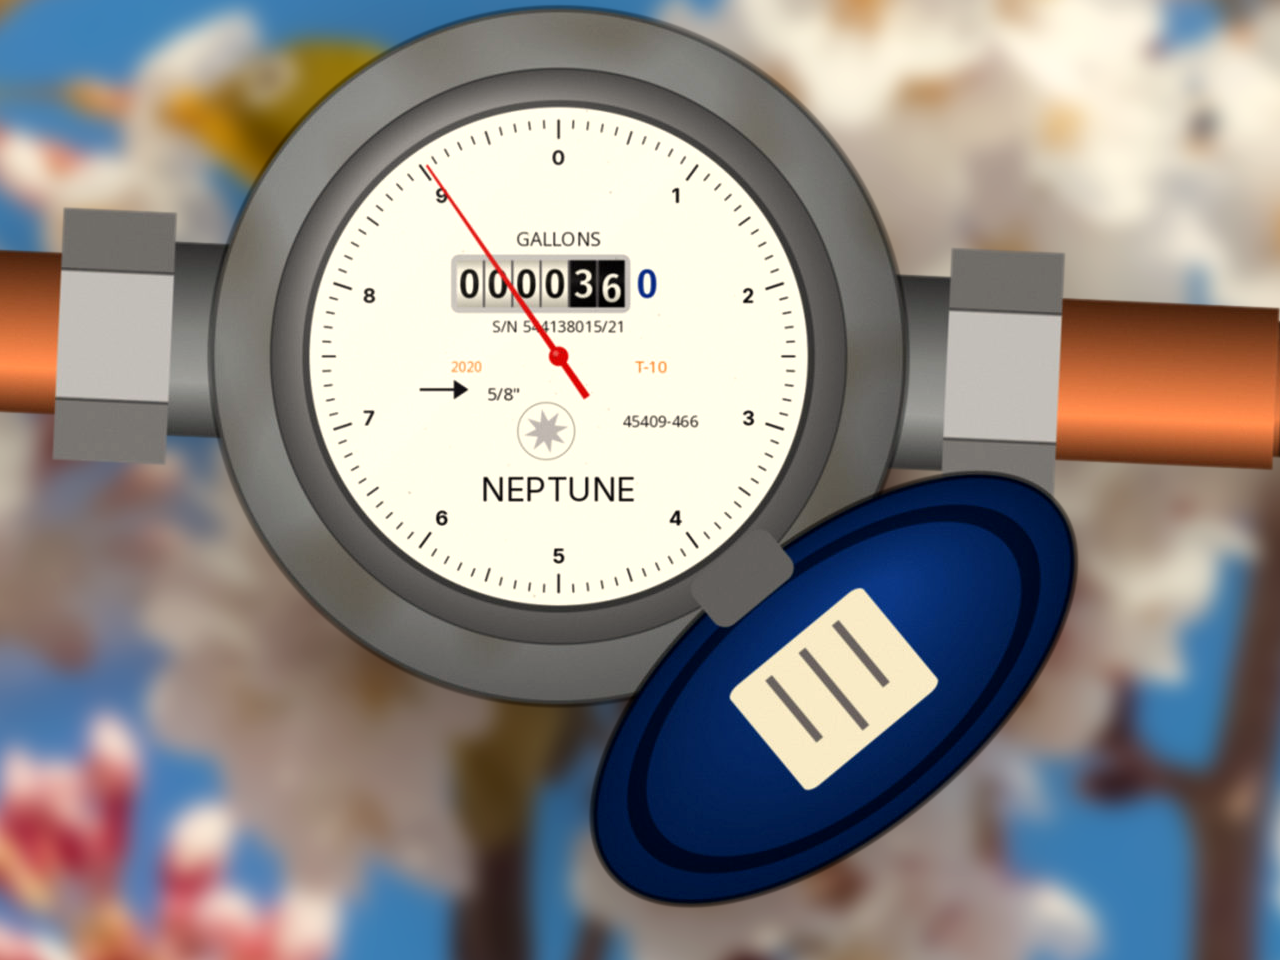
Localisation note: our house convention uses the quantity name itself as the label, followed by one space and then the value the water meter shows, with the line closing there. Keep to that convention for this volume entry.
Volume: 359.0 gal
